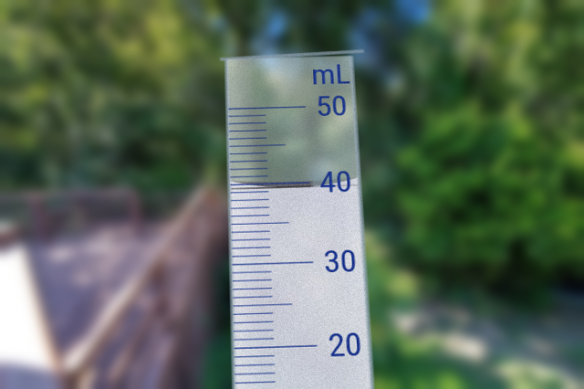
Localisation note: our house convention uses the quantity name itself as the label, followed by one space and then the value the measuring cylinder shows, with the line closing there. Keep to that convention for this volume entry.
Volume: 39.5 mL
